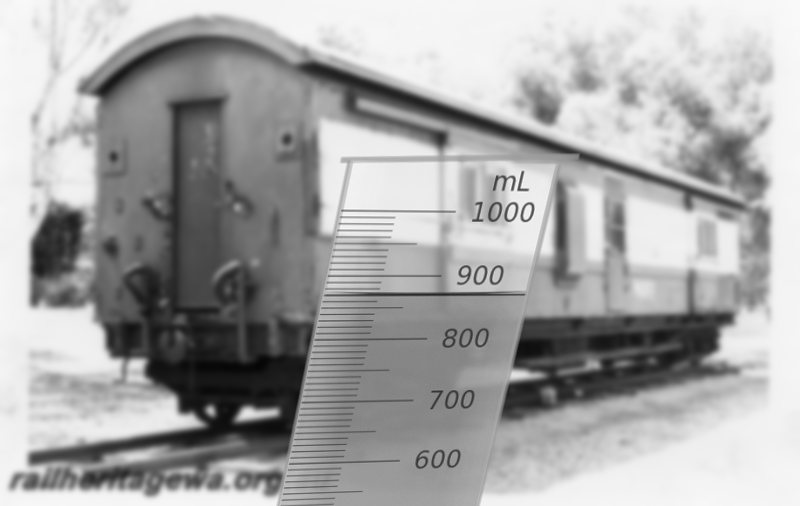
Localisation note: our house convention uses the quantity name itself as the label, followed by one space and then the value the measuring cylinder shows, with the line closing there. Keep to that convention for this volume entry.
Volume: 870 mL
